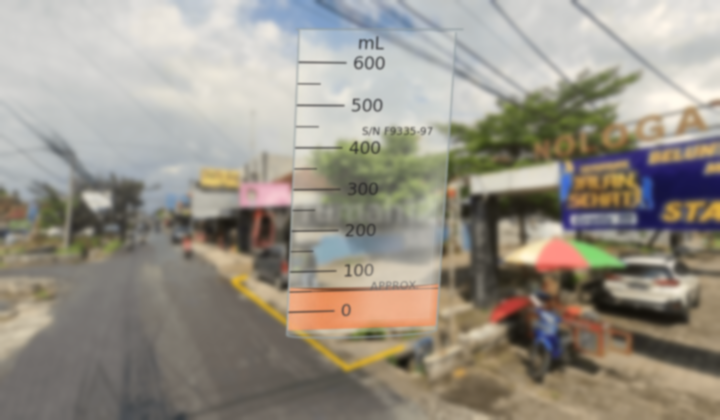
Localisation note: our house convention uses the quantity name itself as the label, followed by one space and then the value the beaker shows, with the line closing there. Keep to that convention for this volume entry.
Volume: 50 mL
